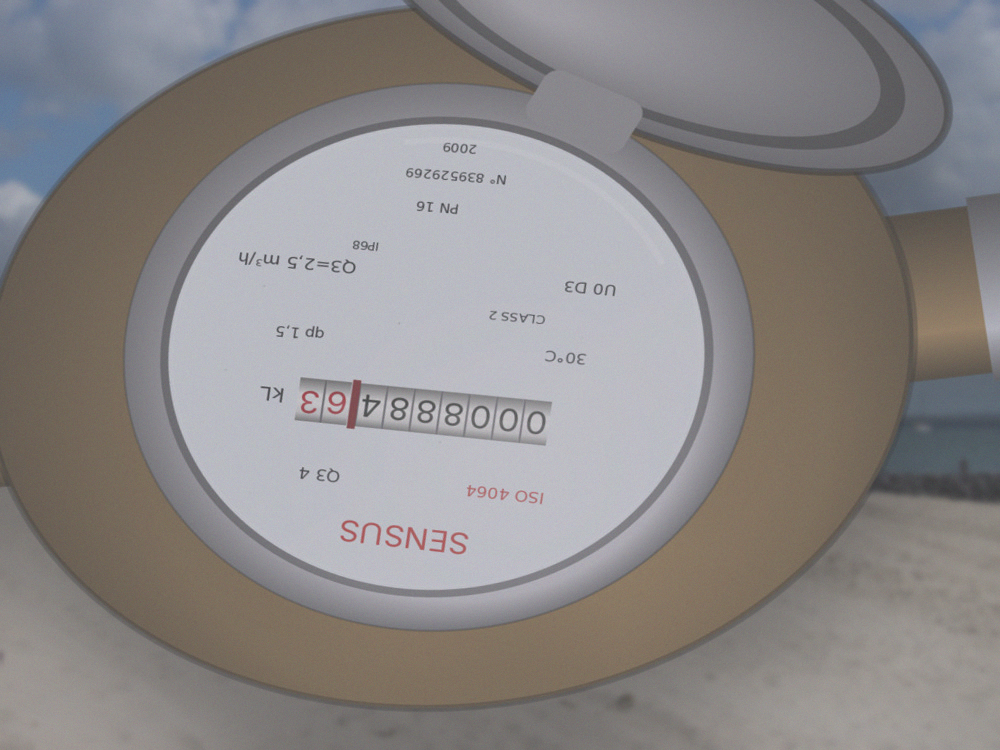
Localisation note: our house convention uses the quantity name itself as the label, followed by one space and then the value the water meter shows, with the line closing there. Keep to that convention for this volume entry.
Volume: 8884.63 kL
